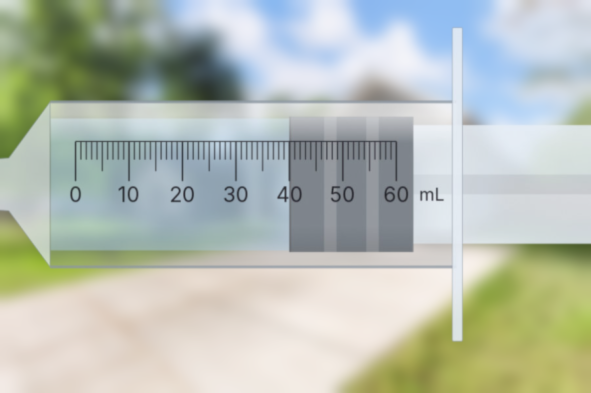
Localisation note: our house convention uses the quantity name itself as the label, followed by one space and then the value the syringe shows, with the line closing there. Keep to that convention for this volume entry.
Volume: 40 mL
